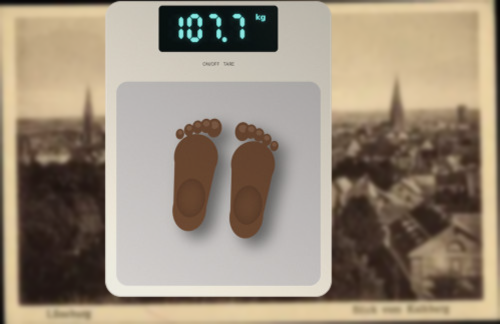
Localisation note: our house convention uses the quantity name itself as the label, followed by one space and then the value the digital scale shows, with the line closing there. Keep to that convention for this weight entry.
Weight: 107.7 kg
